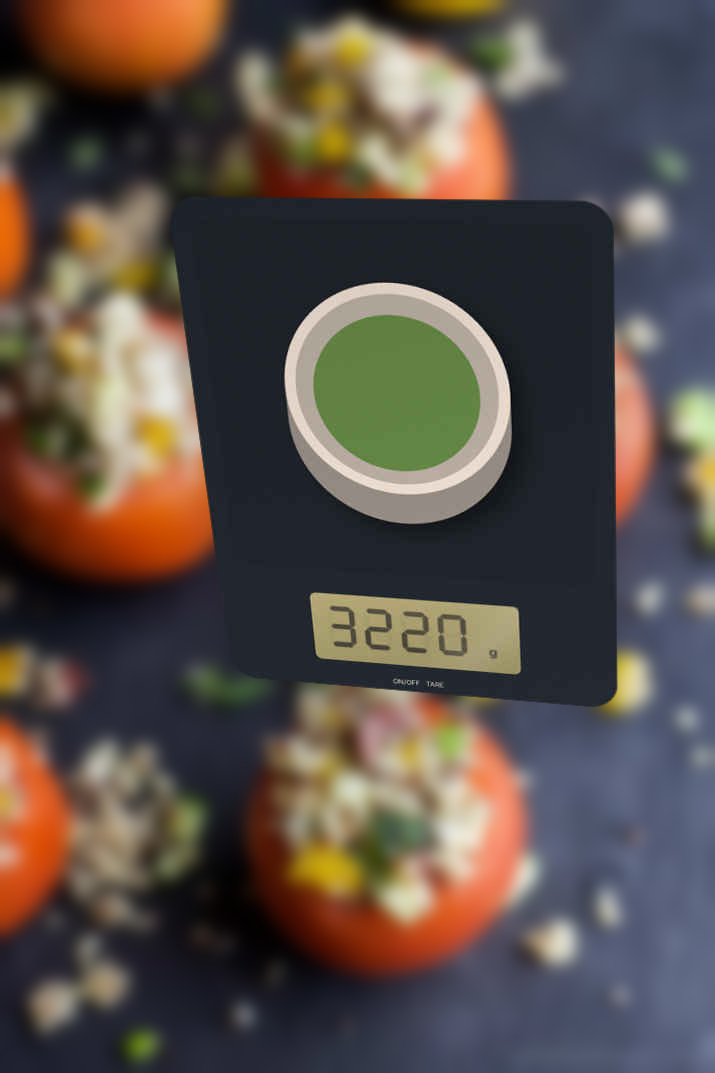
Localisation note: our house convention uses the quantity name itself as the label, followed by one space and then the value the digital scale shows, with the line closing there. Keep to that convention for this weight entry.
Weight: 3220 g
